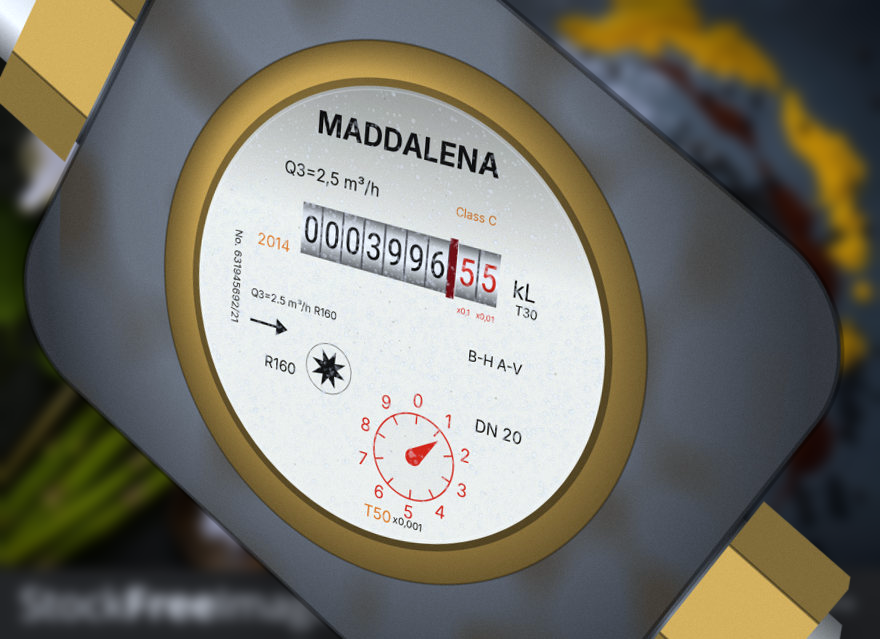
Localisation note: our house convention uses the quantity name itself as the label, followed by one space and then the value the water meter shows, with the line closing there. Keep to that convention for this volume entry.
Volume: 3996.551 kL
